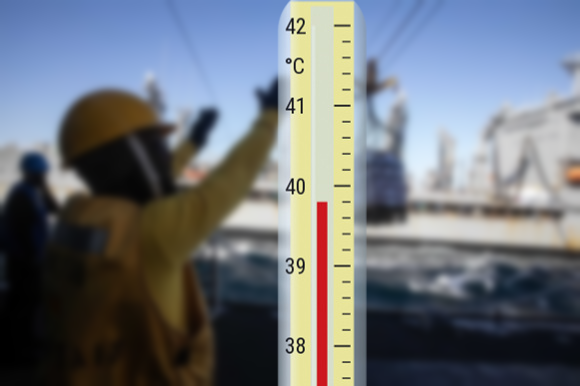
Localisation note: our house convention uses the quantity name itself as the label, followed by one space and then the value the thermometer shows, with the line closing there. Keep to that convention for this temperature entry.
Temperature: 39.8 °C
